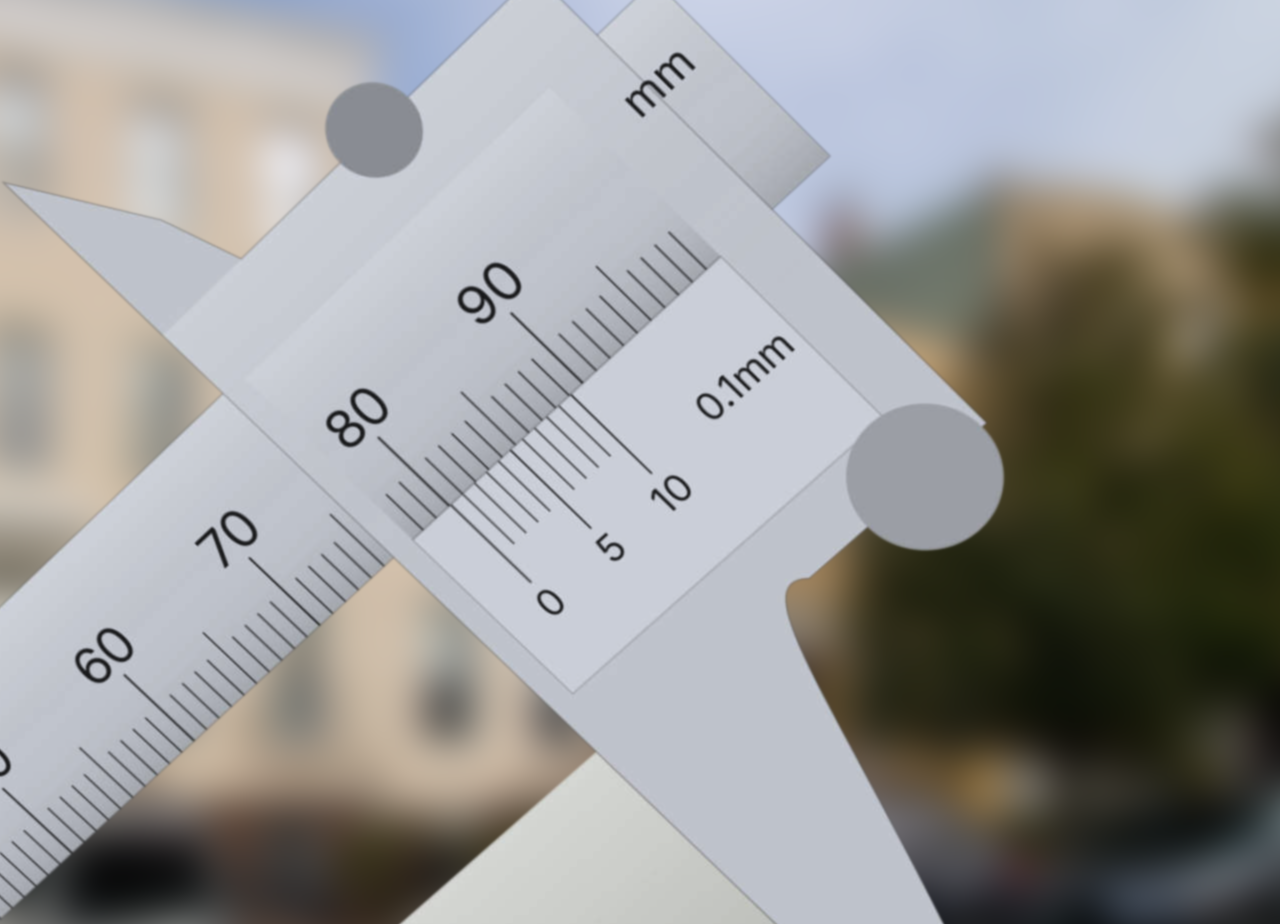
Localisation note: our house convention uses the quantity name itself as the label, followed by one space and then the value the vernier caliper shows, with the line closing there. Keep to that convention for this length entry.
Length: 80.1 mm
